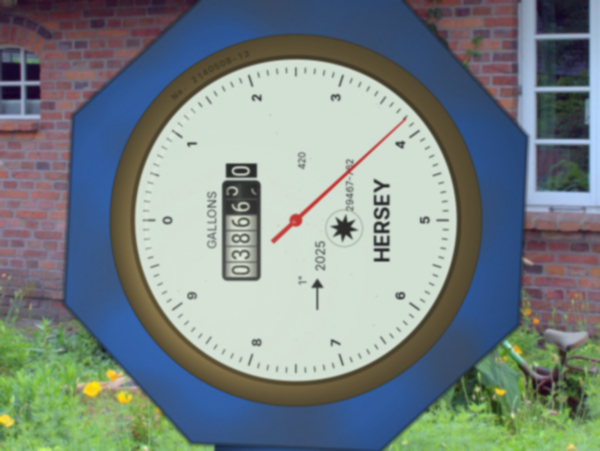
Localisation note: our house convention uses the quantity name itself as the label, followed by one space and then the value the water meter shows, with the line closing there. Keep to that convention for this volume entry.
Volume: 386653.8 gal
